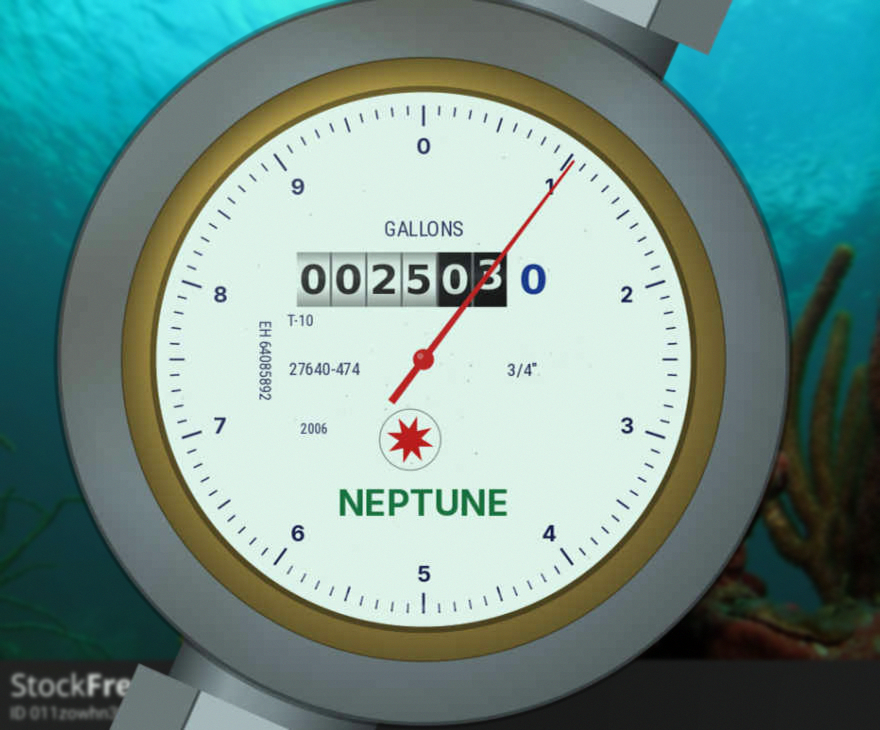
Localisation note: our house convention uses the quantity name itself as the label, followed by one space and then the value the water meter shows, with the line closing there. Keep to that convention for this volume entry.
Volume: 25031.0 gal
